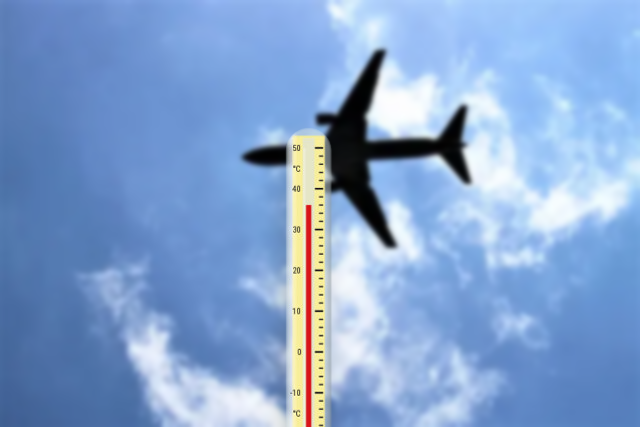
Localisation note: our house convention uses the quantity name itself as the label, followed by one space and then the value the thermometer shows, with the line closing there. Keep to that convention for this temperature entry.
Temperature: 36 °C
